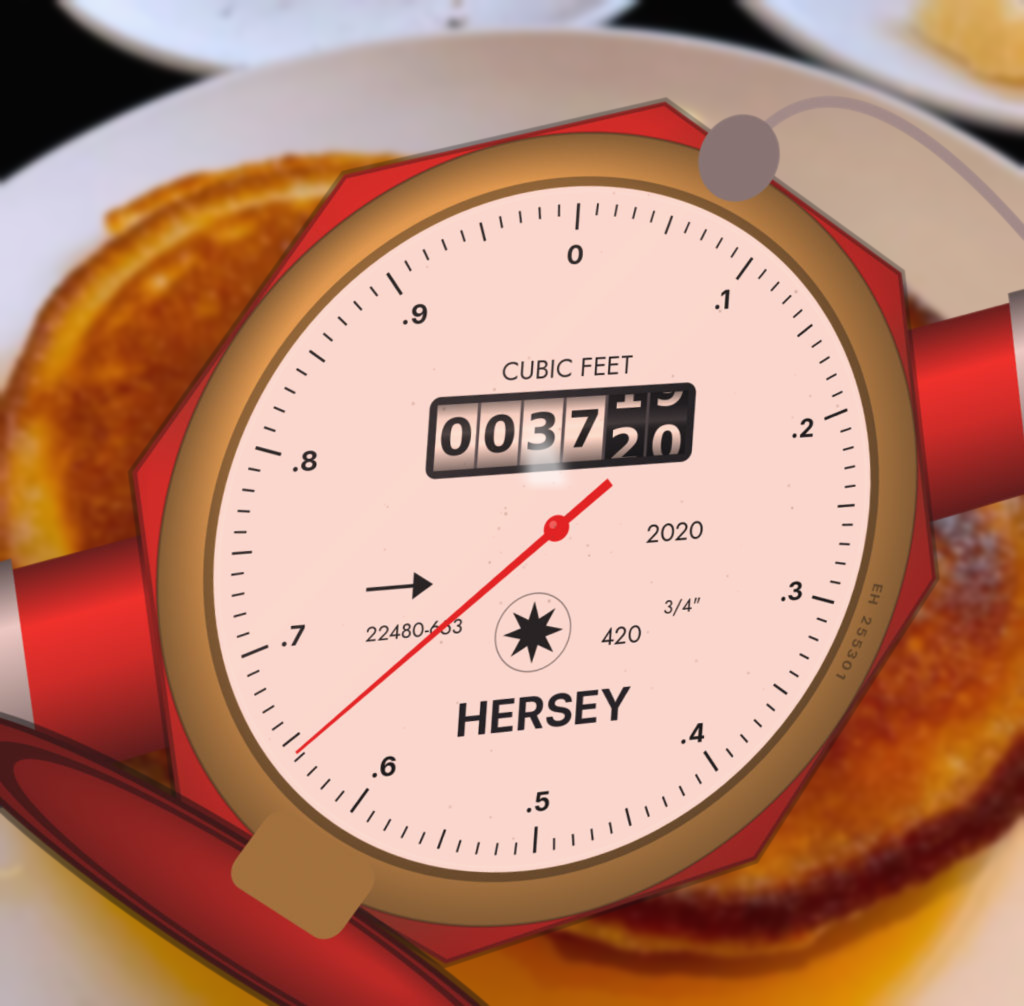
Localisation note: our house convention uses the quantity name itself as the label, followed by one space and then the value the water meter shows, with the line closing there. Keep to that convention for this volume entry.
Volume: 3719.64 ft³
